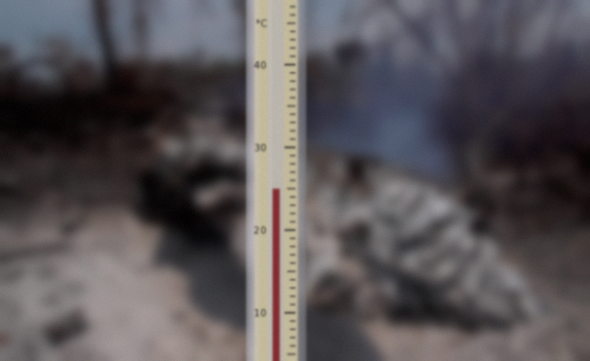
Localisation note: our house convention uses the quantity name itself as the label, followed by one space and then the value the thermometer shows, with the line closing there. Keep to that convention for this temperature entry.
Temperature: 25 °C
